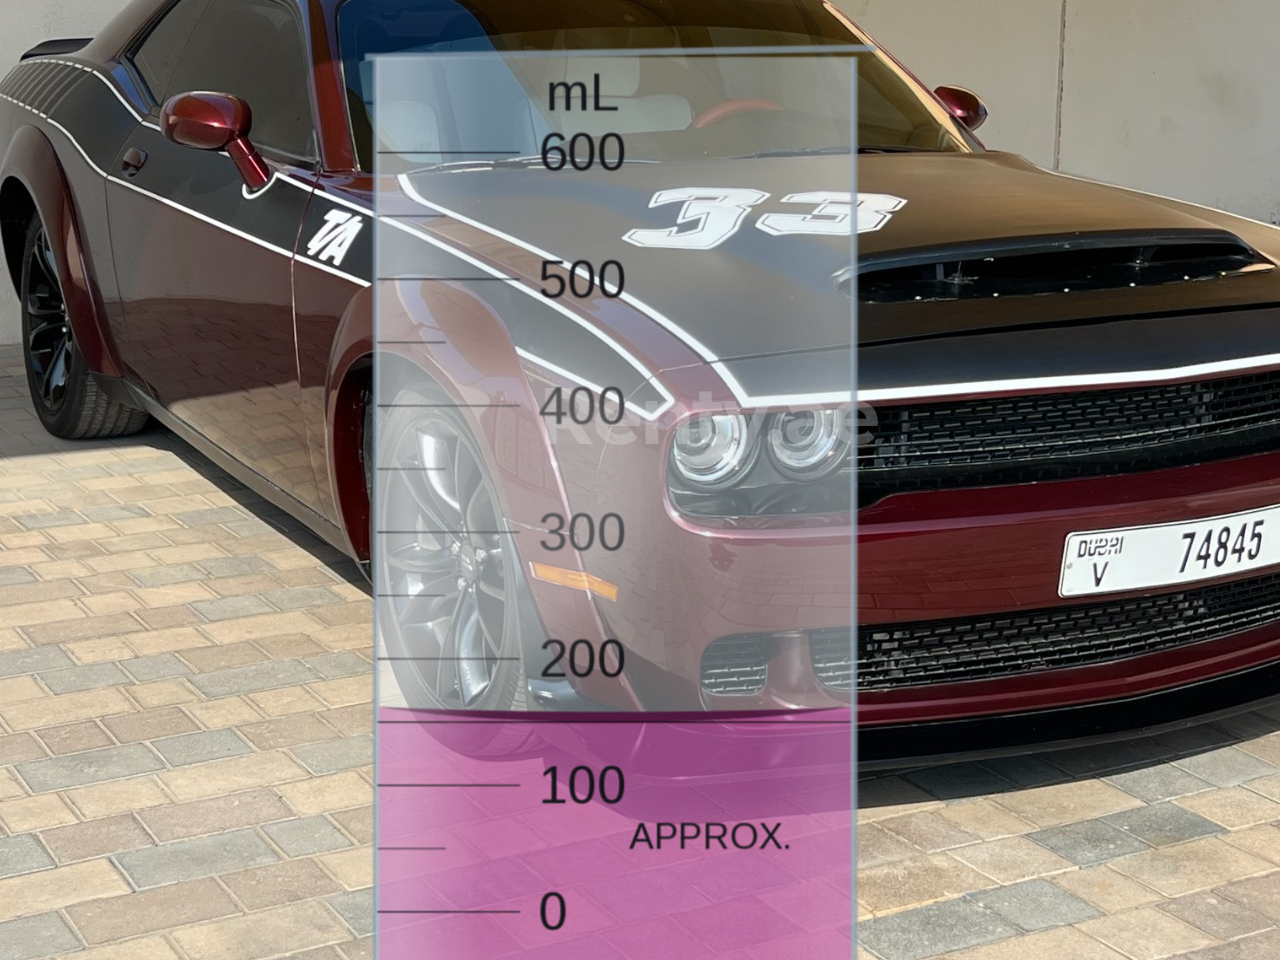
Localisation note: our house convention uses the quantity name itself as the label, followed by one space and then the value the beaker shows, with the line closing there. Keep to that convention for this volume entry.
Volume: 150 mL
